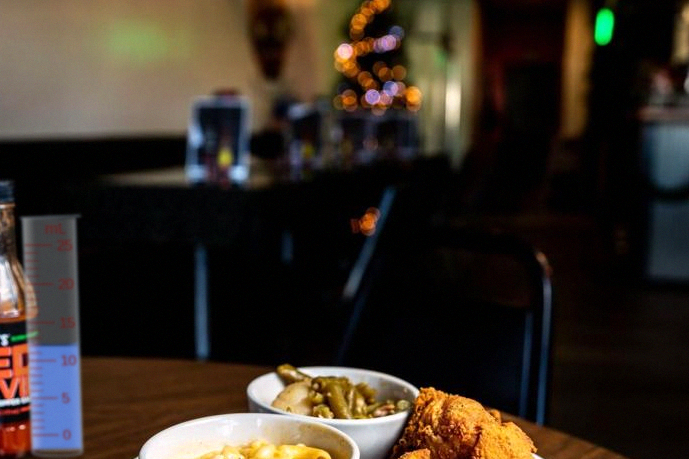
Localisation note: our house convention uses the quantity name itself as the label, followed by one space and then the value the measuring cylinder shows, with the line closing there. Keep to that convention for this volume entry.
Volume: 12 mL
